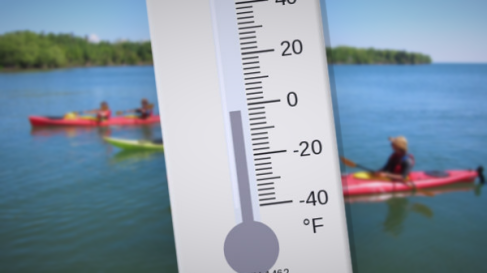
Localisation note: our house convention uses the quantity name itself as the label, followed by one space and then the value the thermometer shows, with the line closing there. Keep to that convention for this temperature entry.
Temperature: -2 °F
